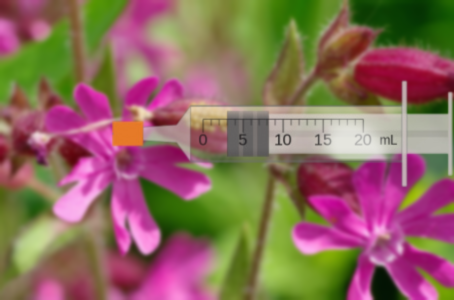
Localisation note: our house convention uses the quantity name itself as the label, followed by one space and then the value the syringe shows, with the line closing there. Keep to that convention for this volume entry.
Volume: 3 mL
